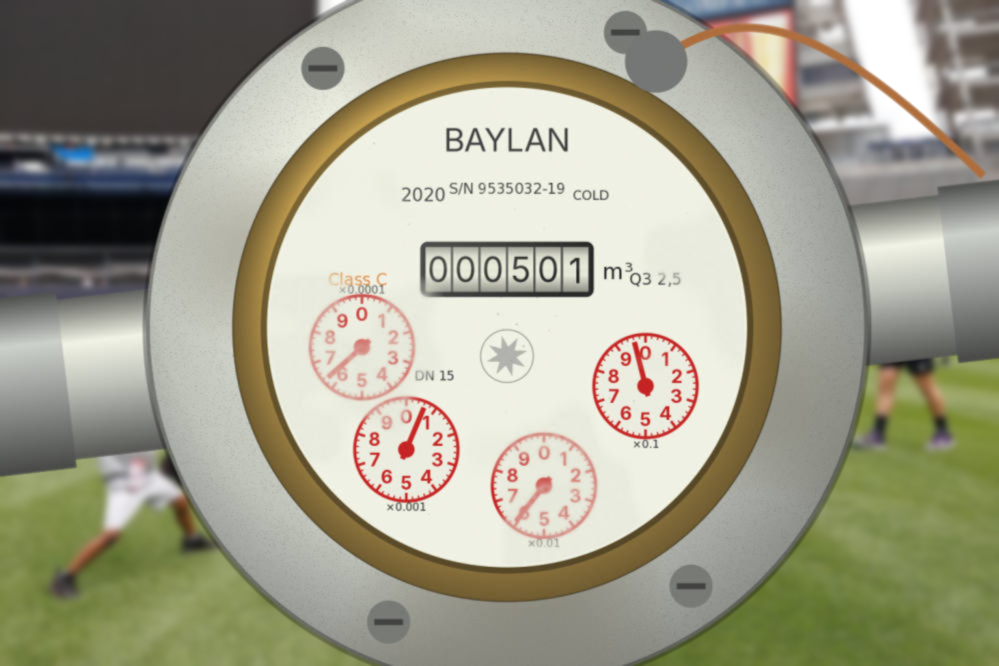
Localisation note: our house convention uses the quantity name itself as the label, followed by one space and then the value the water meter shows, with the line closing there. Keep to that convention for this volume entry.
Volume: 500.9606 m³
